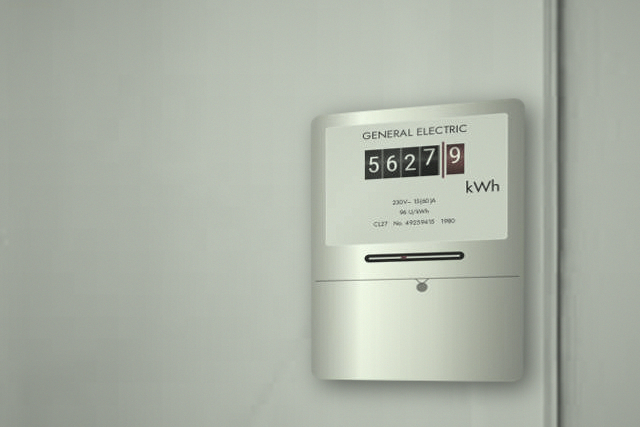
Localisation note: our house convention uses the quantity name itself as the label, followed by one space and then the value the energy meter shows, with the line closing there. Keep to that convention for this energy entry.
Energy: 5627.9 kWh
